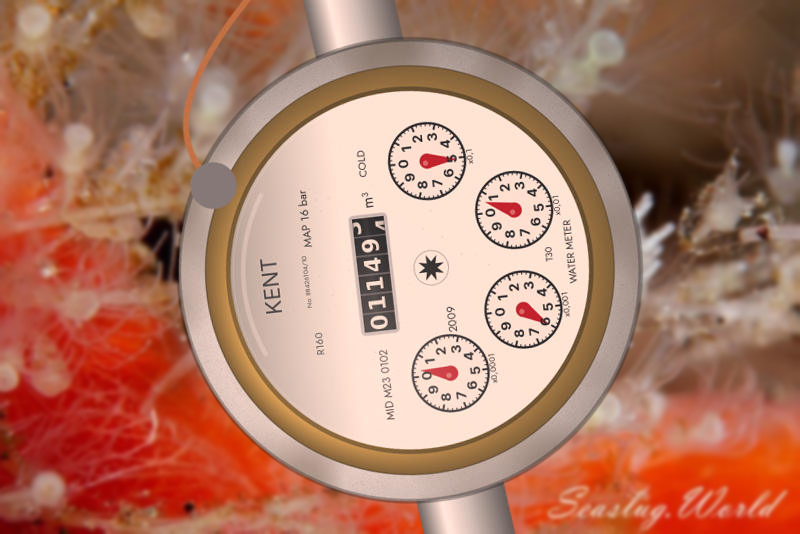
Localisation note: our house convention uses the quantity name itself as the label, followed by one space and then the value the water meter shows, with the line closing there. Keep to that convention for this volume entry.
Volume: 11493.5060 m³
